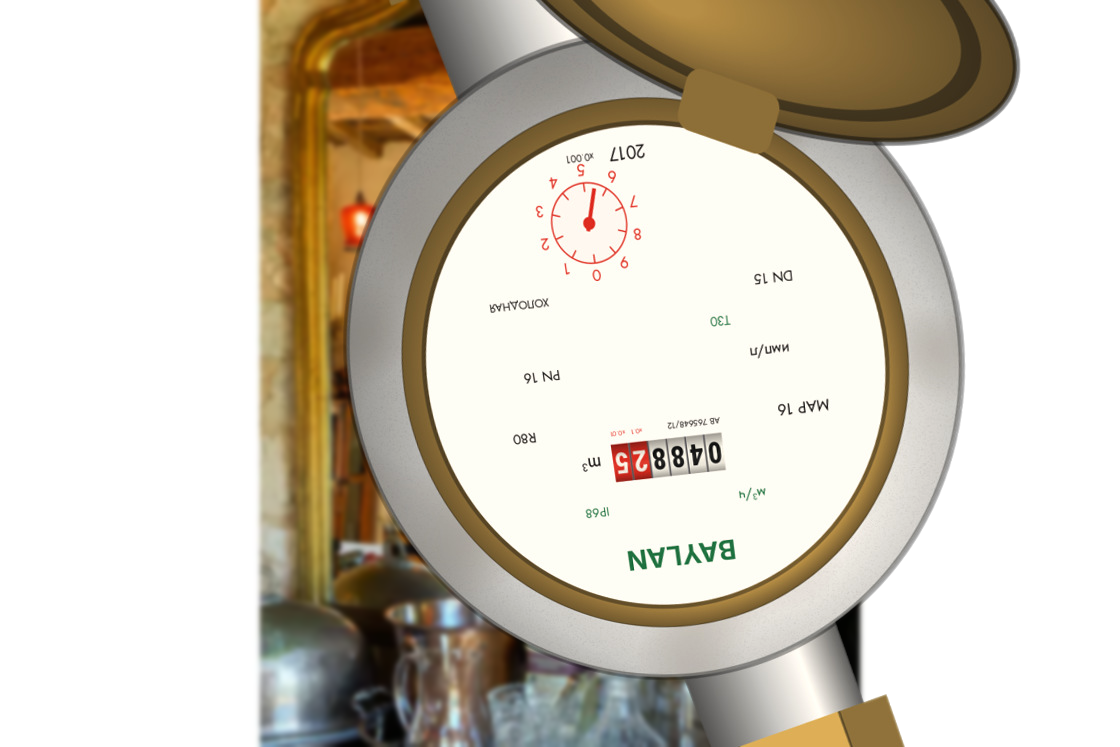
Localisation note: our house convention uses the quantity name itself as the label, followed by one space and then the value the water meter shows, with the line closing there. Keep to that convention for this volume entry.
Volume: 488.255 m³
